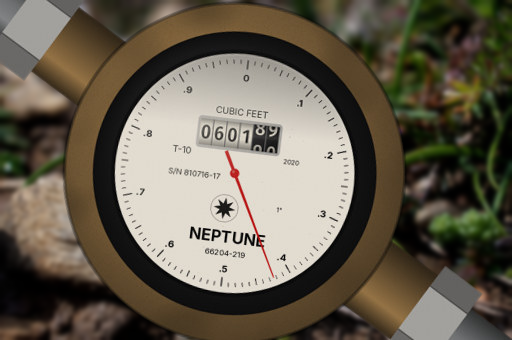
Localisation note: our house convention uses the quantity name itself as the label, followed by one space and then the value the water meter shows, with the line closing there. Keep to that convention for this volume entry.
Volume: 60189.42 ft³
